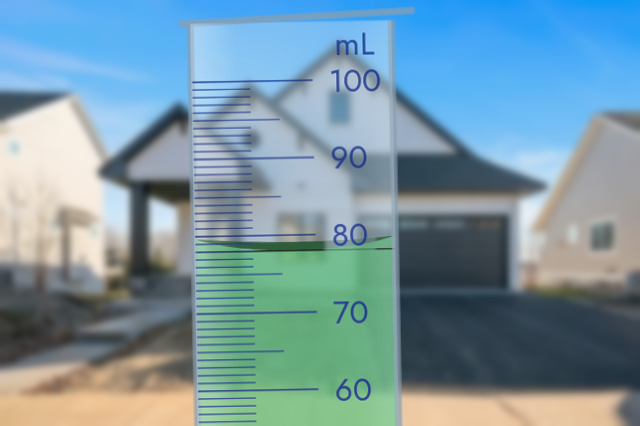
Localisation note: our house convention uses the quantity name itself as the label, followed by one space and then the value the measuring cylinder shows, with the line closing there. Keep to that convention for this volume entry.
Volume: 78 mL
